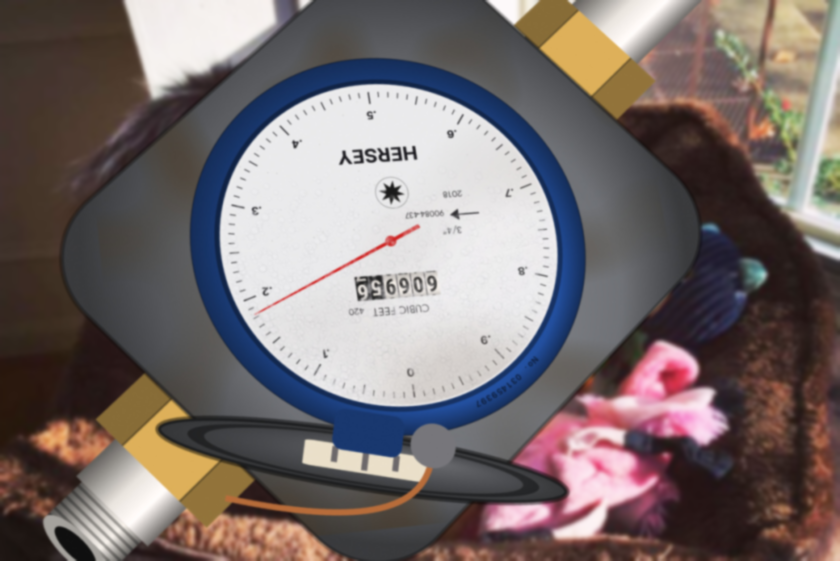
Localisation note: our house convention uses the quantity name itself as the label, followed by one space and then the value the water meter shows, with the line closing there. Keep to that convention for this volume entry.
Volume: 606956.18 ft³
